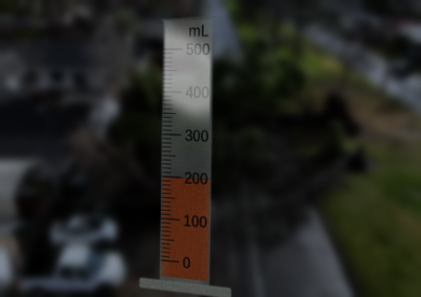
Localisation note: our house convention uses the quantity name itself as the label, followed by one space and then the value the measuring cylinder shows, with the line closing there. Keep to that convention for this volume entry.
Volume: 200 mL
